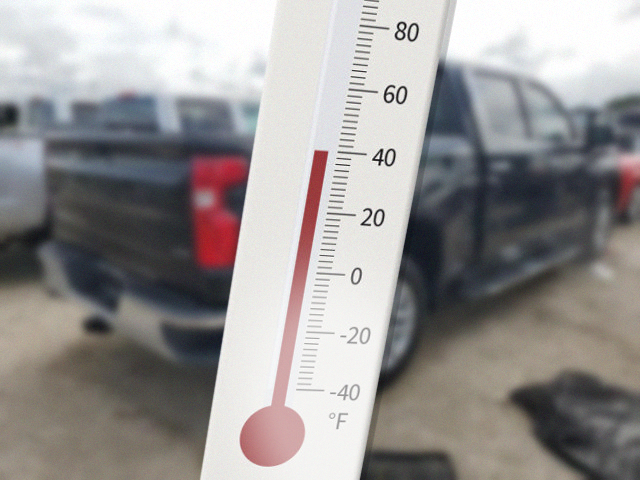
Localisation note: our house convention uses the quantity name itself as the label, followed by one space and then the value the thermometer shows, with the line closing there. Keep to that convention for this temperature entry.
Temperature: 40 °F
